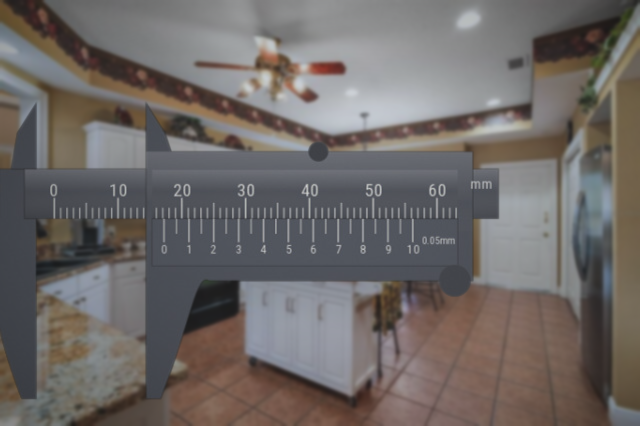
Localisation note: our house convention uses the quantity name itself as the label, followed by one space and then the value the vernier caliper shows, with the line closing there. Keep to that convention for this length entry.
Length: 17.2 mm
